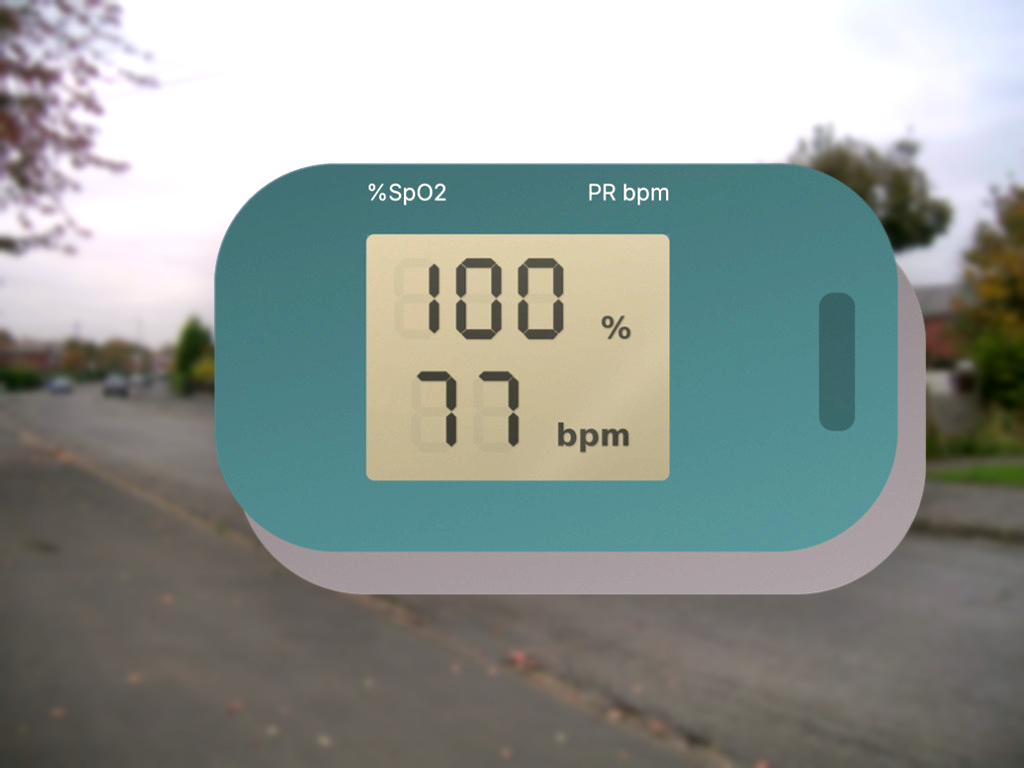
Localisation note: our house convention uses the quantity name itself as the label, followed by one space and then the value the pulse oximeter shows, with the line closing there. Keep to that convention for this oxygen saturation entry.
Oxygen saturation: 100 %
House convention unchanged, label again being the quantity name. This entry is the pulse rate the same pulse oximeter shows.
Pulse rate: 77 bpm
